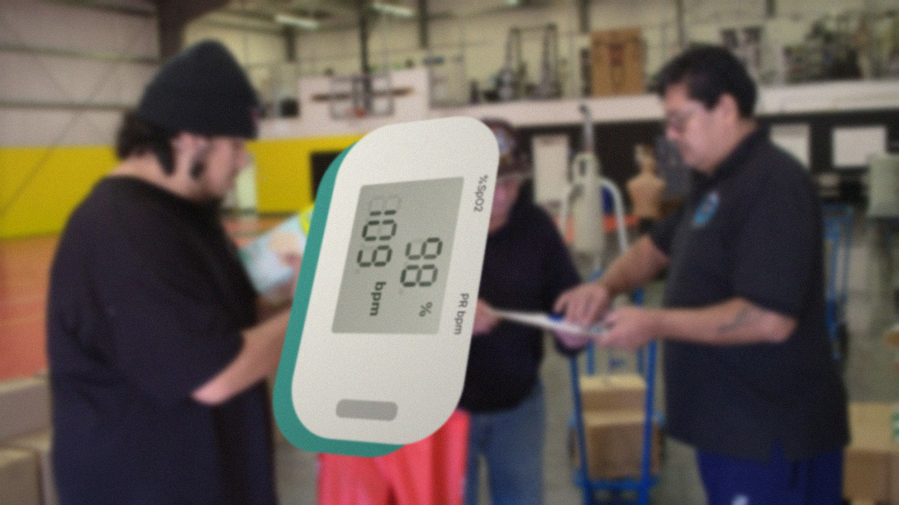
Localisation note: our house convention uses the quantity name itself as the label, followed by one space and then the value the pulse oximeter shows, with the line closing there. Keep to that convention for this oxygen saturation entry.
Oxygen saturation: 98 %
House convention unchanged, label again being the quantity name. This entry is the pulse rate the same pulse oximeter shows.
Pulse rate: 109 bpm
